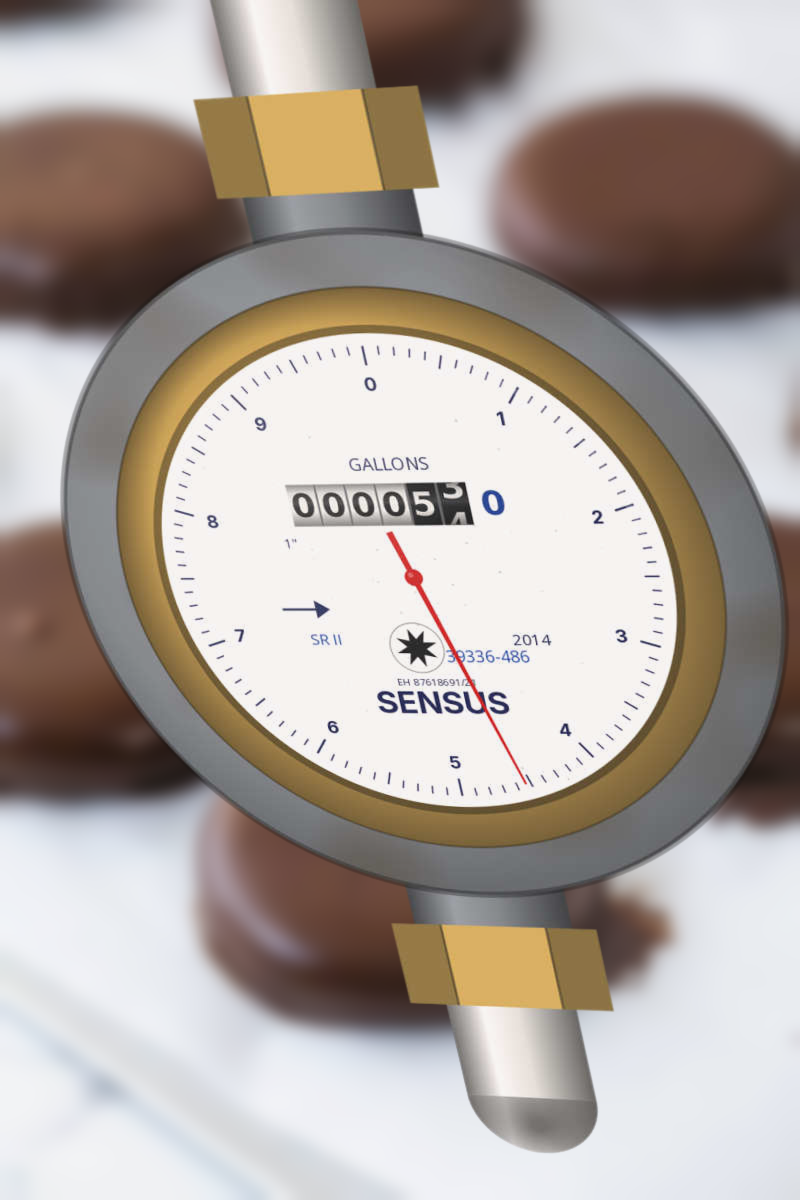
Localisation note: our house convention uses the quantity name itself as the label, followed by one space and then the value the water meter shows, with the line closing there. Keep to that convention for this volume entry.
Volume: 534.5 gal
